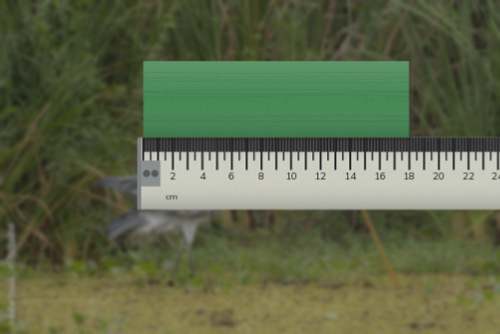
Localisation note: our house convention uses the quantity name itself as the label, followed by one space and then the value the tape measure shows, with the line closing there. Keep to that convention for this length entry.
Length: 18 cm
